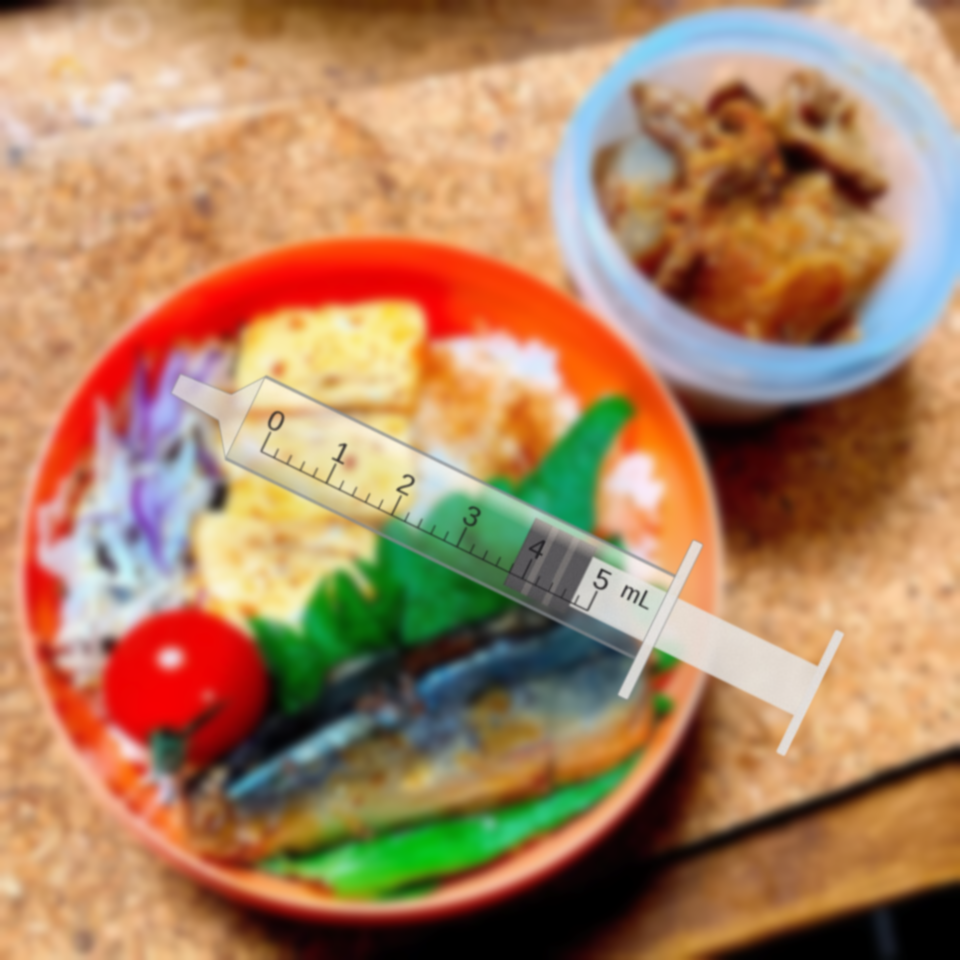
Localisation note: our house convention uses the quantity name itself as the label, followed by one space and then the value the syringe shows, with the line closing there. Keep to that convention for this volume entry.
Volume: 3.8 mL
